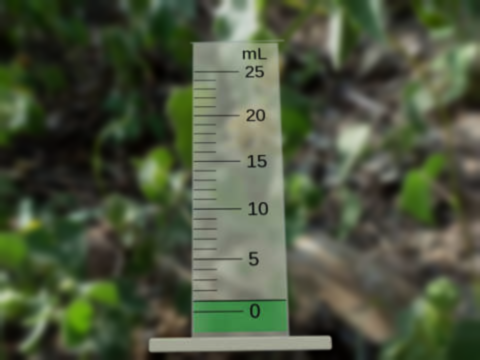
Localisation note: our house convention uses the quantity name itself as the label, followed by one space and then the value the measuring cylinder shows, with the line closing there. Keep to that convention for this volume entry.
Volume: 1 mL
